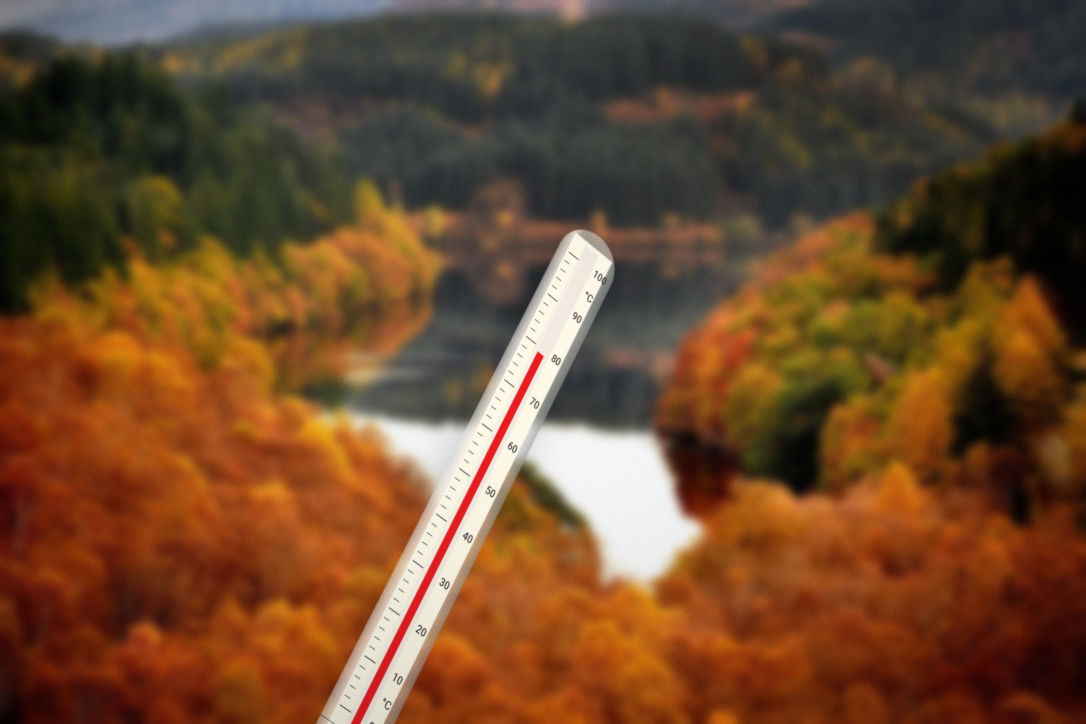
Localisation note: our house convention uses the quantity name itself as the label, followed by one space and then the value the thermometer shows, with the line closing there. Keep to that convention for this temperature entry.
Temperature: 79 °C
